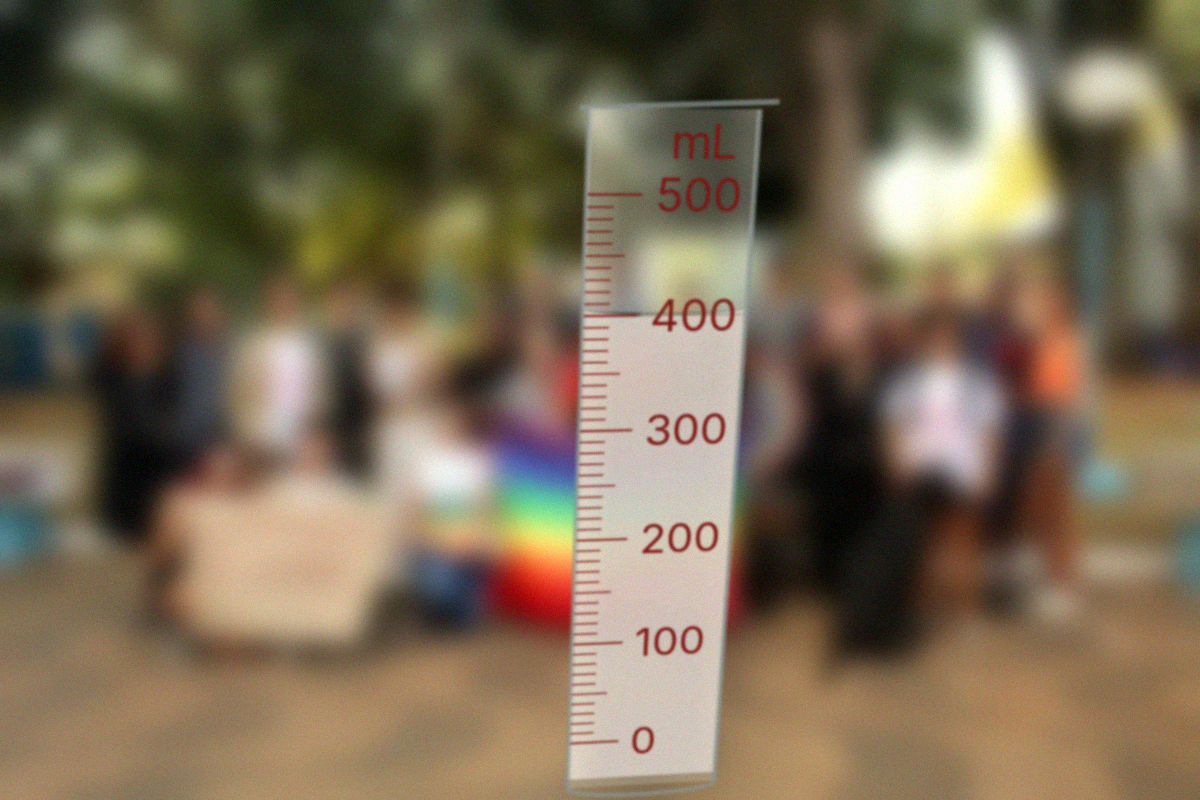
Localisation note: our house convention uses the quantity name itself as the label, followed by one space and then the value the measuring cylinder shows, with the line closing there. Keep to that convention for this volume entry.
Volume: 400 mL
